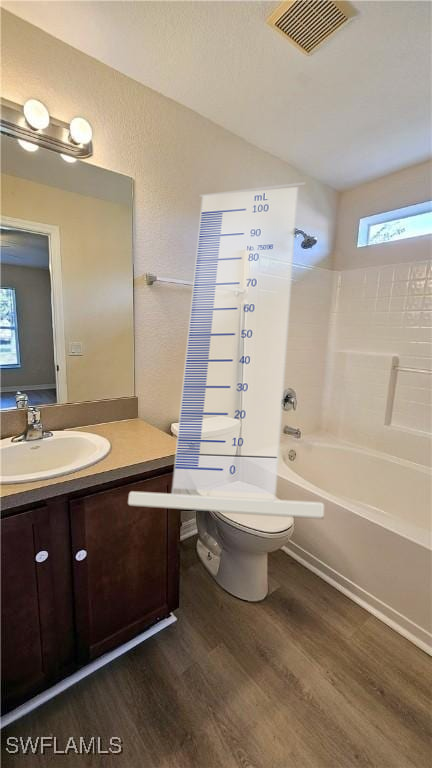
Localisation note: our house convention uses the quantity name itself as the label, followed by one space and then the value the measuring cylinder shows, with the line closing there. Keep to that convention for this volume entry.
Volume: 5 mL
